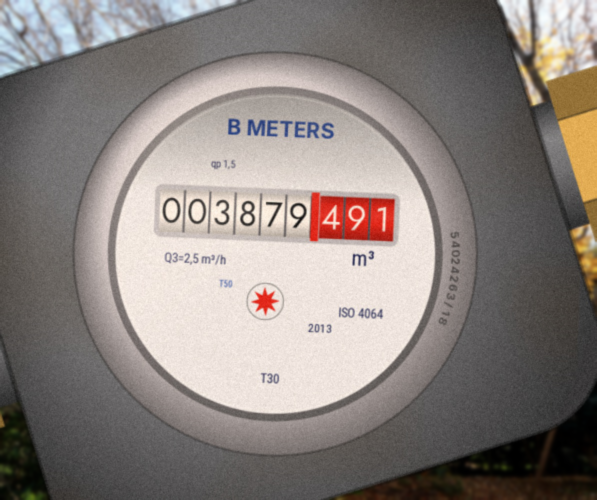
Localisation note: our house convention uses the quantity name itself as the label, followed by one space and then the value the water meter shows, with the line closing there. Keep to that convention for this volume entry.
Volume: 3879.491 m³
